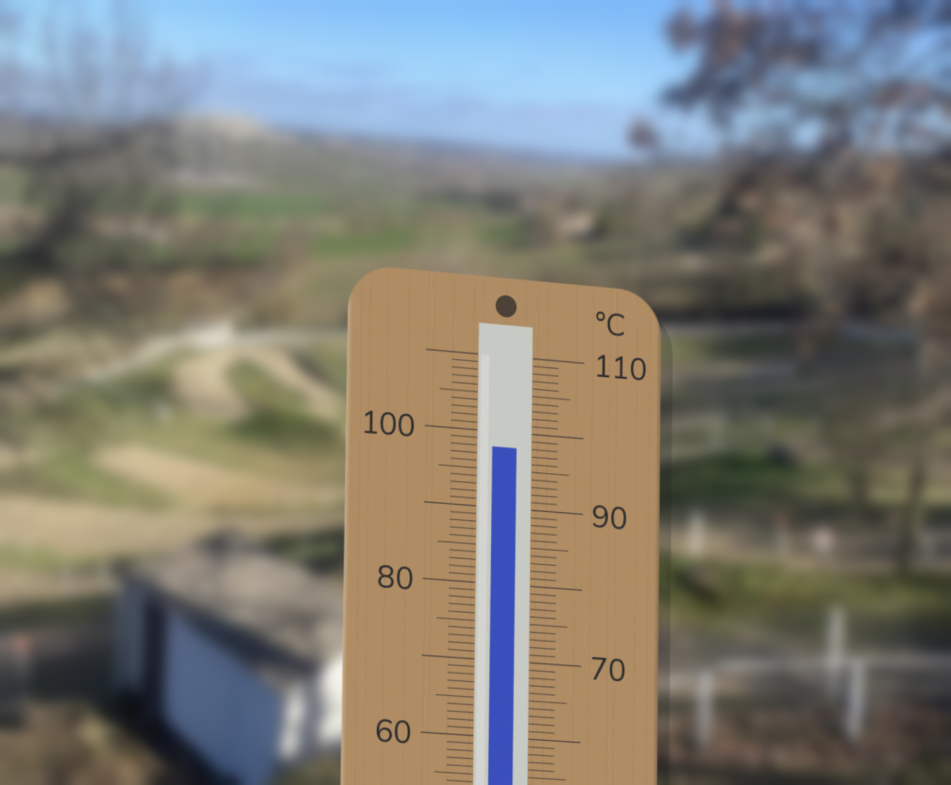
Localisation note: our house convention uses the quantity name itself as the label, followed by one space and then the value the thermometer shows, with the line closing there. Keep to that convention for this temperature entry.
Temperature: 98 °C
